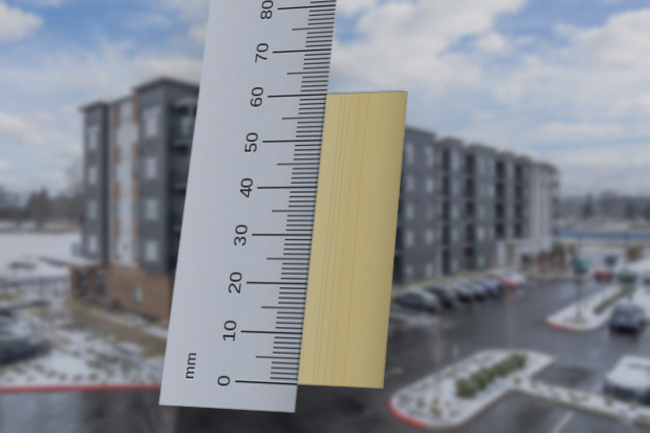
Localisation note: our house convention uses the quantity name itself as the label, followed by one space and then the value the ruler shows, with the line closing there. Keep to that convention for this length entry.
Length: 60 mm
